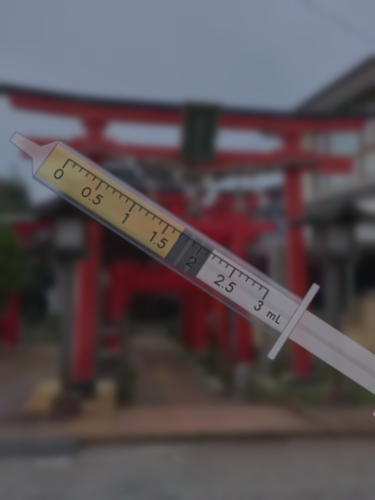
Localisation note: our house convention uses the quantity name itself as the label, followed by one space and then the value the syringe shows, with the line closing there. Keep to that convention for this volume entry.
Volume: 1.7 mL
